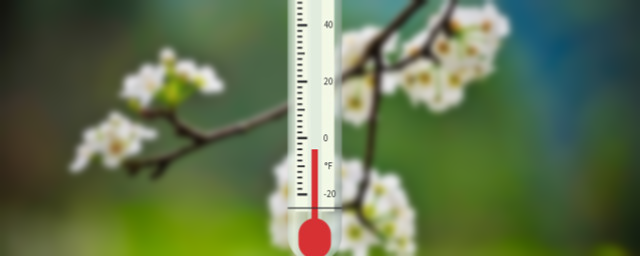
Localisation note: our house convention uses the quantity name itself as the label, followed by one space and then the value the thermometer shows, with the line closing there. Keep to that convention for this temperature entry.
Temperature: -4 °F
